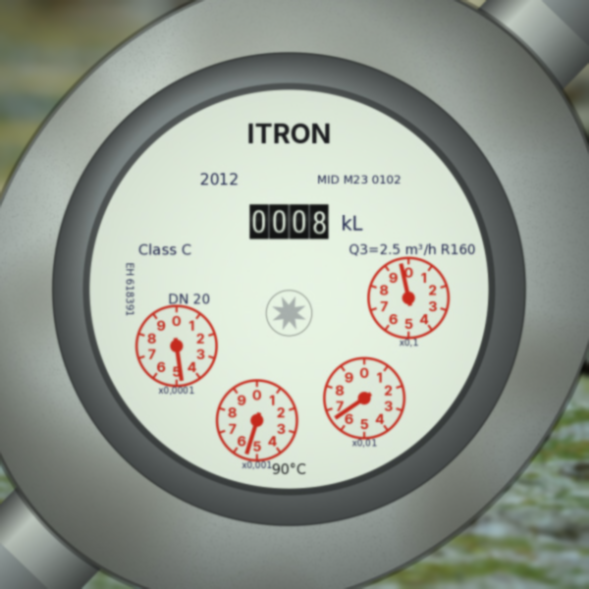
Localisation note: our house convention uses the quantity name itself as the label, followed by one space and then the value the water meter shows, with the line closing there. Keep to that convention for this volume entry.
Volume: 7.9654 kL
